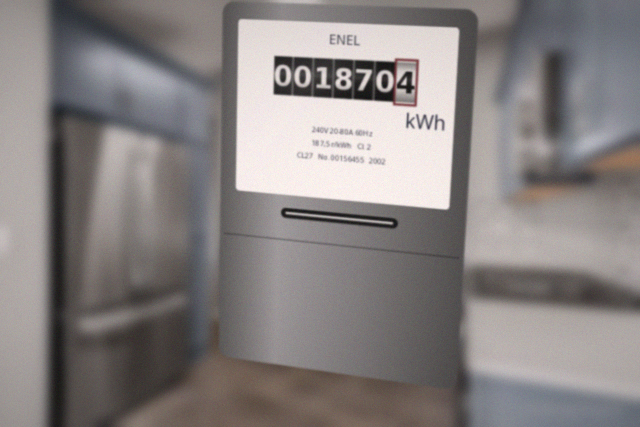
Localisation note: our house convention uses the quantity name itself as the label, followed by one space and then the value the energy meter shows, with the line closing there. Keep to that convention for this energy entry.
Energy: 1870.4 kWh
